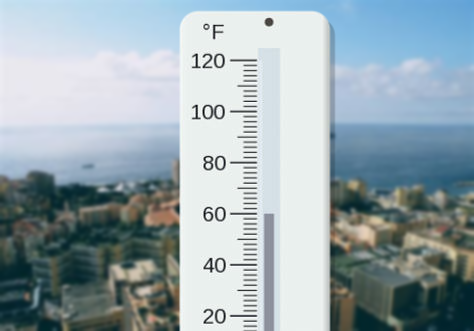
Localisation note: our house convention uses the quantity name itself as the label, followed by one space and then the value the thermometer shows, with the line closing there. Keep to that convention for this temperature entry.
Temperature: 60 °F
